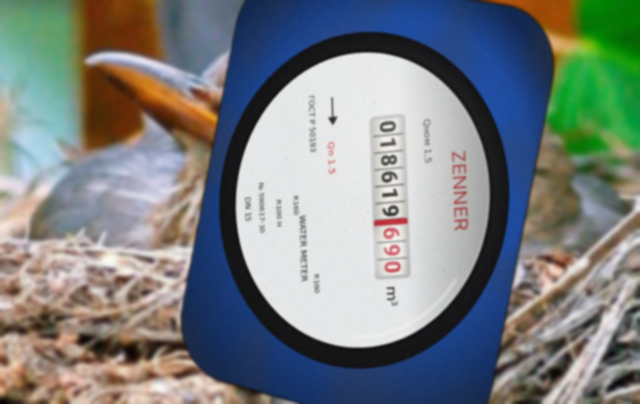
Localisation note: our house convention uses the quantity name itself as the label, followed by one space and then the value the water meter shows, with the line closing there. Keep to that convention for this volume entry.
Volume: 18619.690 m³
